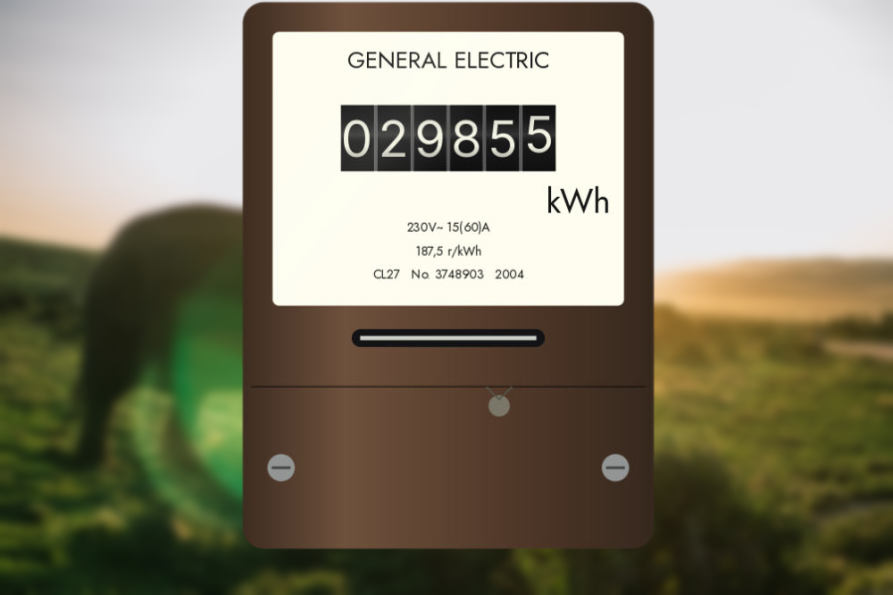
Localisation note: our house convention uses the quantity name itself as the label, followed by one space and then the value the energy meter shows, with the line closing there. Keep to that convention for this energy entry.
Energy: 29855 kWh
